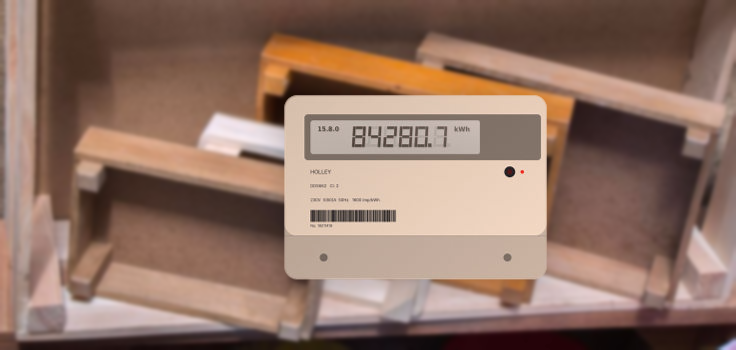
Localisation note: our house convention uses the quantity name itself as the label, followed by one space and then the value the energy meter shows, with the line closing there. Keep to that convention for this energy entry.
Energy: 84280.7 kWh
